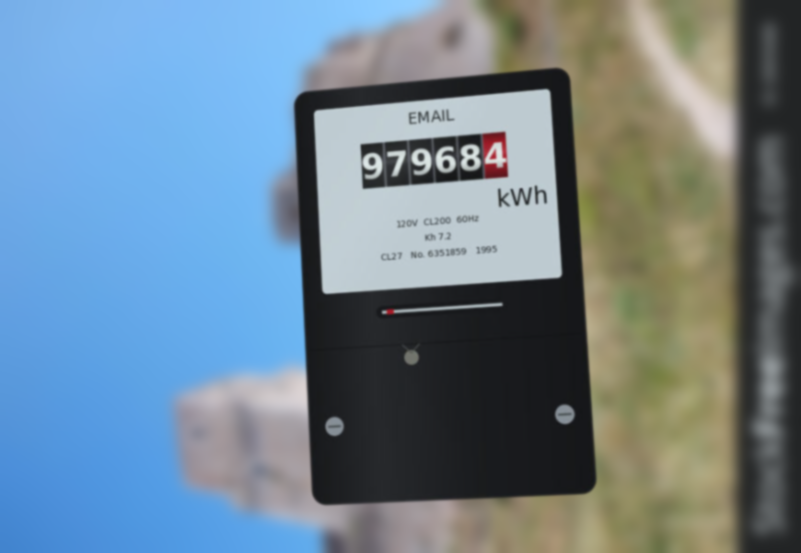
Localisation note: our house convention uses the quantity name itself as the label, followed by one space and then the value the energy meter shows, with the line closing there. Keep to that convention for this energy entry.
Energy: 97968.4 kWh
